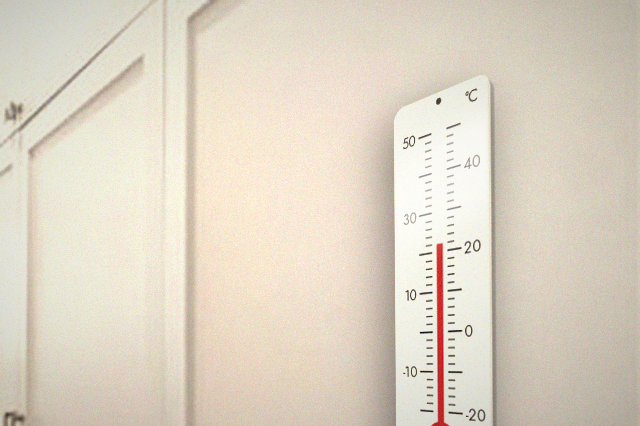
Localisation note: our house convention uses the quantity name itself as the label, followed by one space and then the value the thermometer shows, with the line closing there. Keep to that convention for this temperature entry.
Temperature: 22 °C
